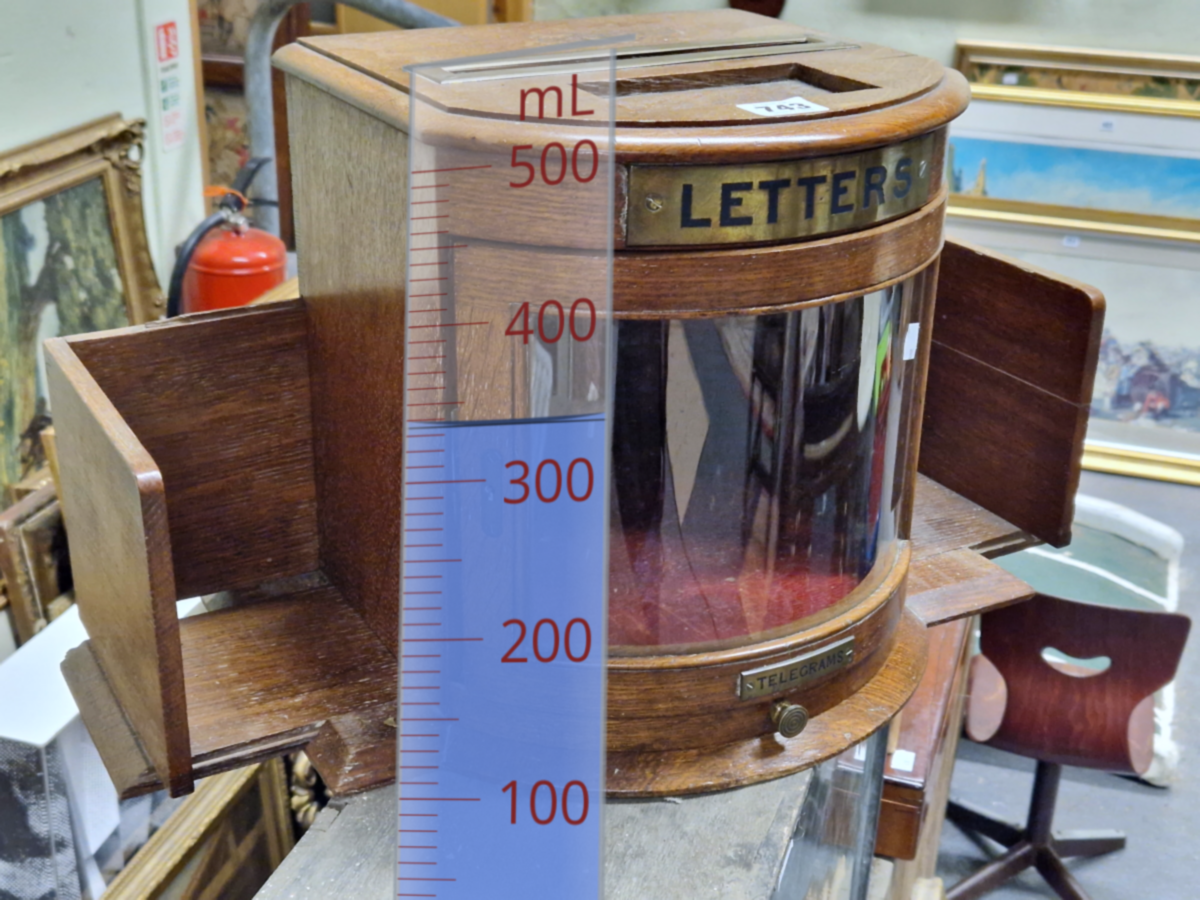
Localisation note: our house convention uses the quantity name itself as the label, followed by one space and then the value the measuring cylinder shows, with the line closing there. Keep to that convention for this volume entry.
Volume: 335 mL
